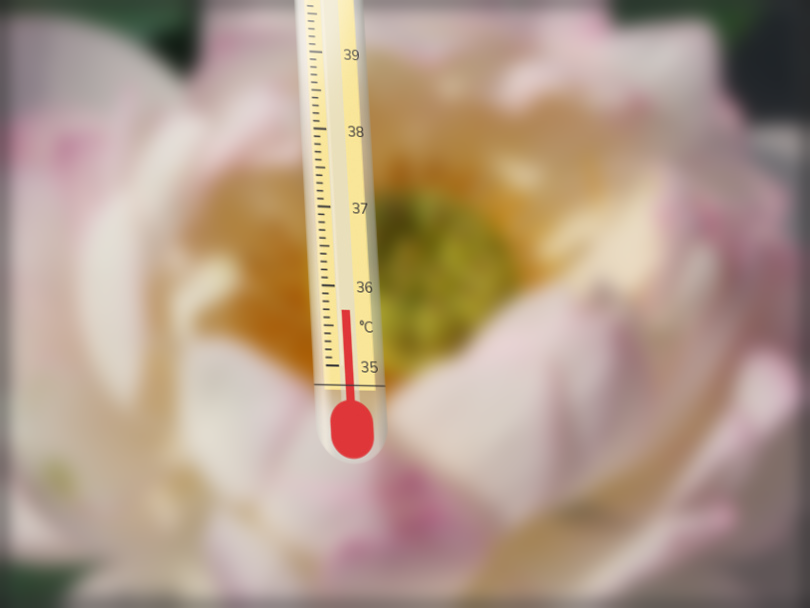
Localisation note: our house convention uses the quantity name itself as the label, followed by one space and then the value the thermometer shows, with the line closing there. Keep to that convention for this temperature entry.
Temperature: 35.7 °C
